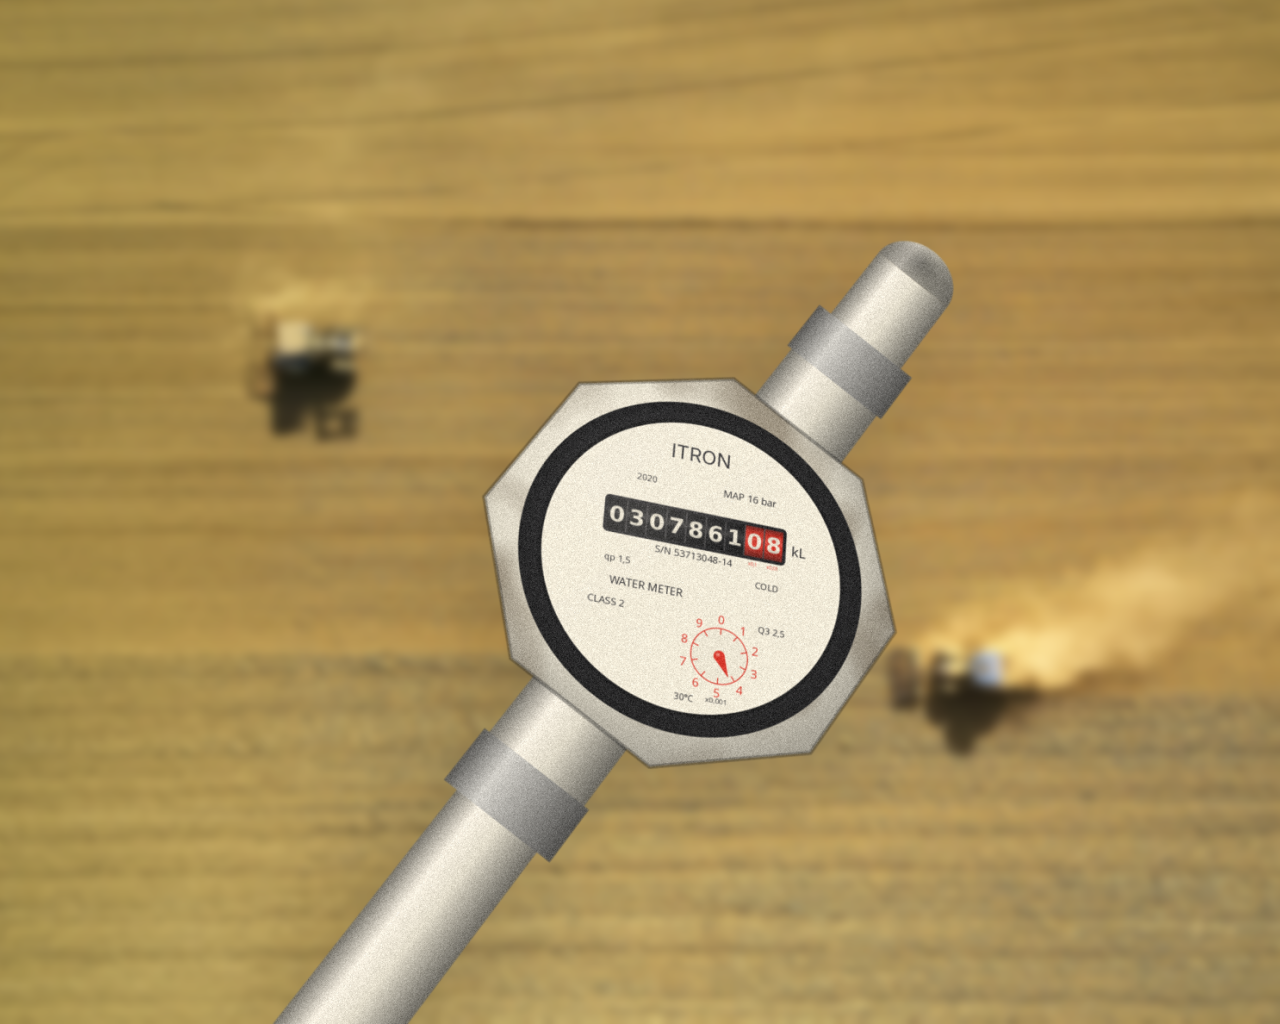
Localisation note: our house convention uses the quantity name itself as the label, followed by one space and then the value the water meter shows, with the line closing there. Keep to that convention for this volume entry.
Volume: 307861.084 kL
